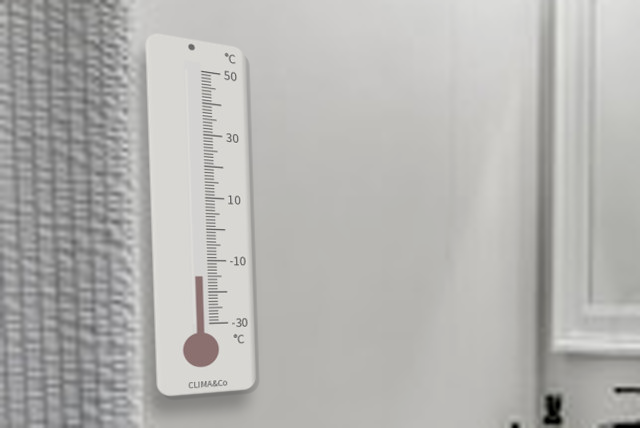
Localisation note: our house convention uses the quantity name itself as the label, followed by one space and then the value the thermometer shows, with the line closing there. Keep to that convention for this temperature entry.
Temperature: -15 °C
